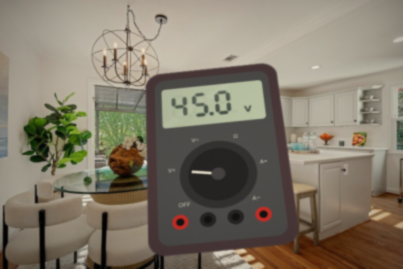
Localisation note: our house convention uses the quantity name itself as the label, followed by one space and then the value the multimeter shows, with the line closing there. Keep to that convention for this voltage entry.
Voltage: 45.0 V
